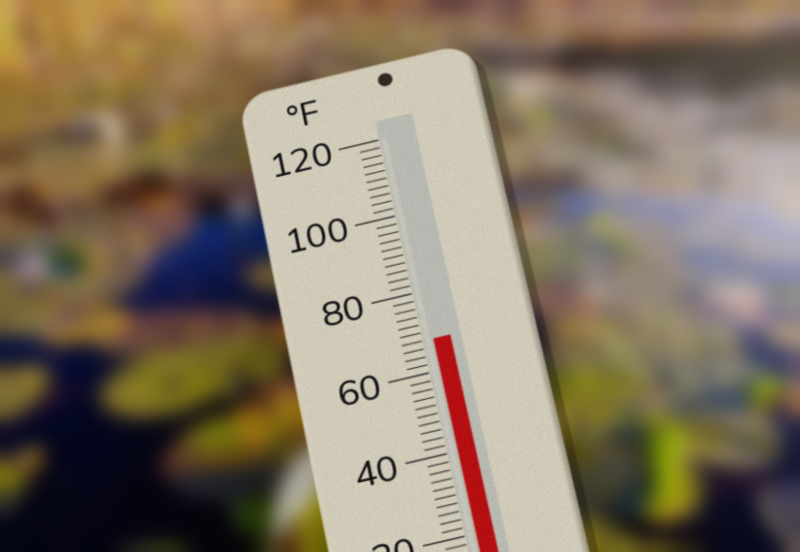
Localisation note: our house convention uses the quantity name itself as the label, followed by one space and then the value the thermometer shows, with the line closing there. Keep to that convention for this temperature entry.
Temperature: 68 °F
